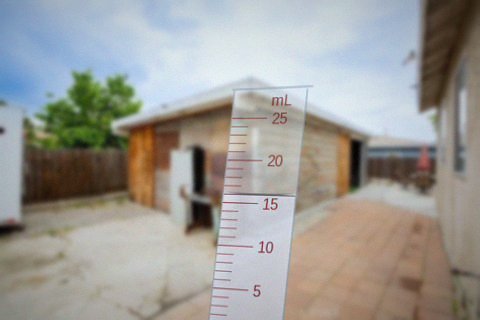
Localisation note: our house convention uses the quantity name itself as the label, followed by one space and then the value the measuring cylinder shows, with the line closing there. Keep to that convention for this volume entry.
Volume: 16 mL
